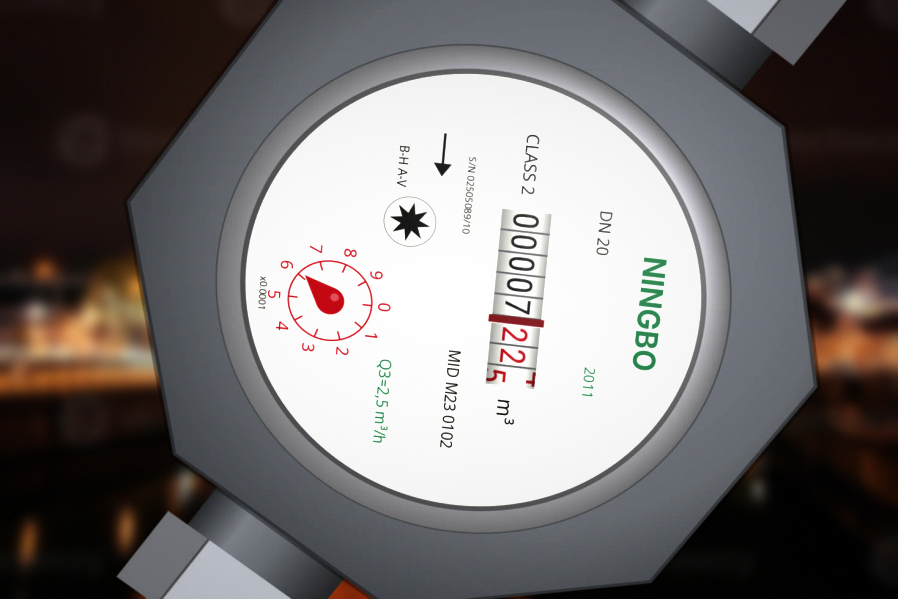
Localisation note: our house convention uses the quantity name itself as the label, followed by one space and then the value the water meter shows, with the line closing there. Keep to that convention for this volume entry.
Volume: 7.2246 m³
